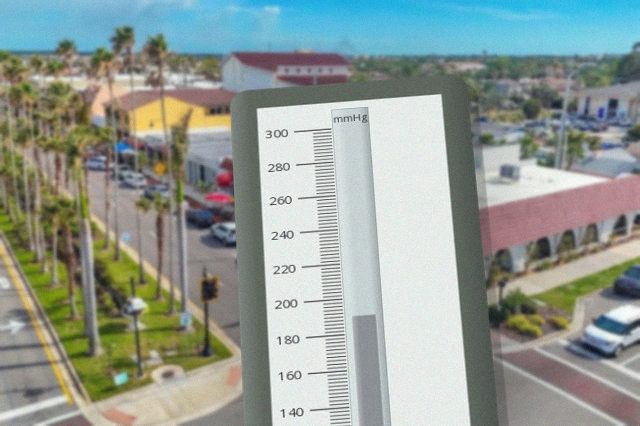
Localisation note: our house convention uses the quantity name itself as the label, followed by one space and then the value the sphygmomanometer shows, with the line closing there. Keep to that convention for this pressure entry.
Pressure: 190 mmHg
